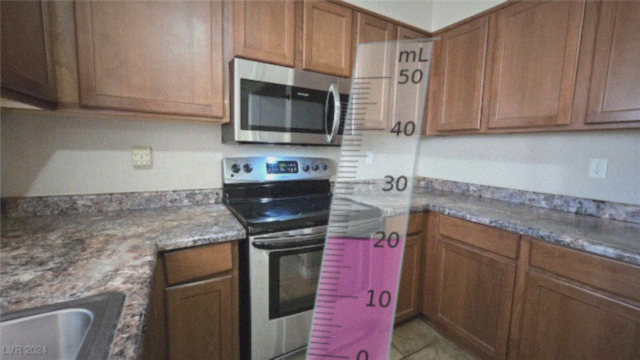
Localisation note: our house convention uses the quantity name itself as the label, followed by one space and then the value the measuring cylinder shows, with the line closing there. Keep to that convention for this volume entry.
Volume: 20 mL
